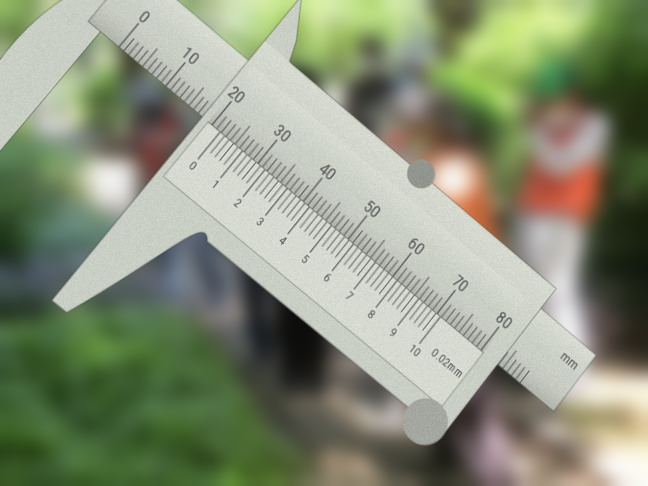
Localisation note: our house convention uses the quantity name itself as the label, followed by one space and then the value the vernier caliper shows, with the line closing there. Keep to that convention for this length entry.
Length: 21.8 mm
